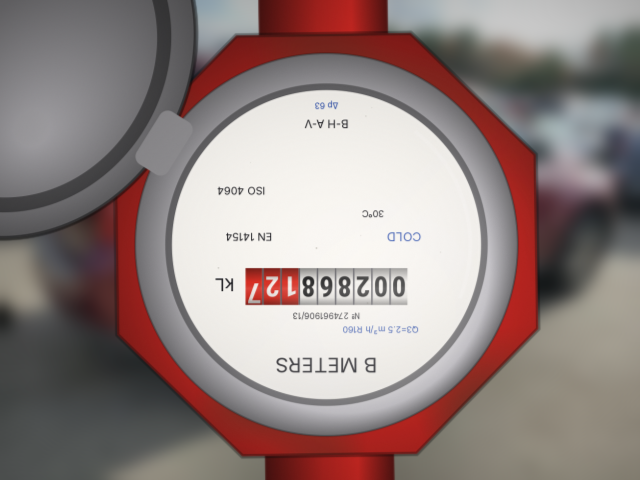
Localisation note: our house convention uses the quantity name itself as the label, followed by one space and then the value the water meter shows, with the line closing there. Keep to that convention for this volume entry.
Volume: 2868.127 kL
